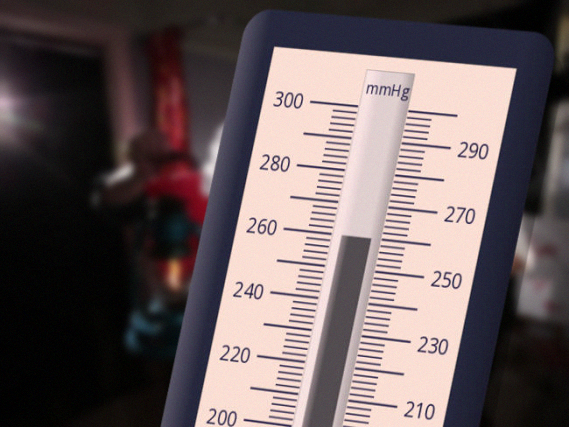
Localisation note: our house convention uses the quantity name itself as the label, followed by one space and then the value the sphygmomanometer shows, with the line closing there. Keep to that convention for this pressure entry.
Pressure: 260 mmHg
